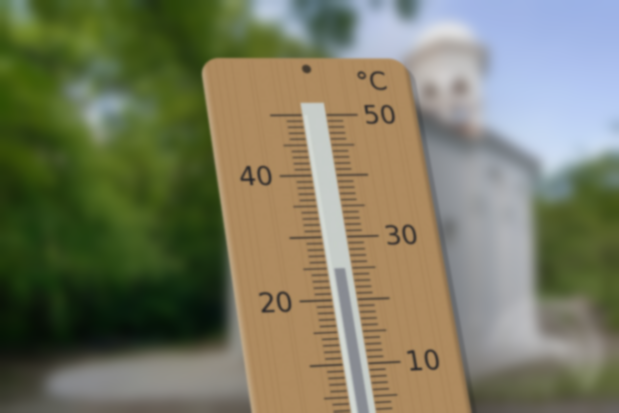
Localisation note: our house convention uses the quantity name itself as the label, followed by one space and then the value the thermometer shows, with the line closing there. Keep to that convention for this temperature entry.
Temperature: 25 °C
